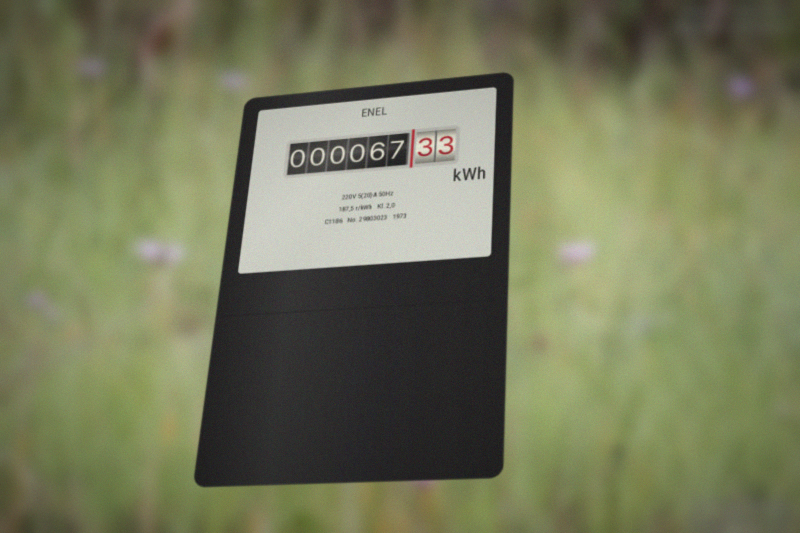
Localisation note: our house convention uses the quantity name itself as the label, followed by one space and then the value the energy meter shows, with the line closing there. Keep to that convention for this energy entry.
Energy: 67.33 kWh
